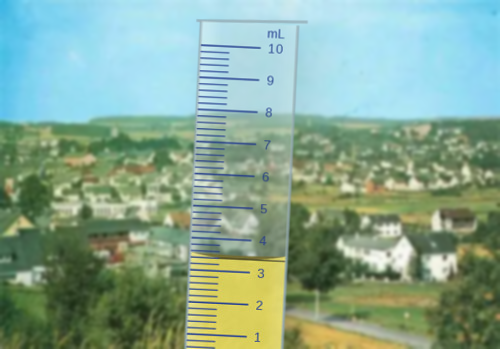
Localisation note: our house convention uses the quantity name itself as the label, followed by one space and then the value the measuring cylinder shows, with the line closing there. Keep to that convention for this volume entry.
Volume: 3.4 mL
